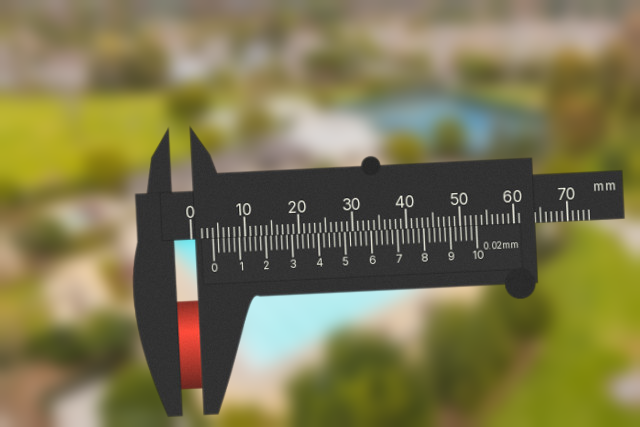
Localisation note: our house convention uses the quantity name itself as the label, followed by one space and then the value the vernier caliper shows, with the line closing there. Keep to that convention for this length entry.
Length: 4.0 mm
